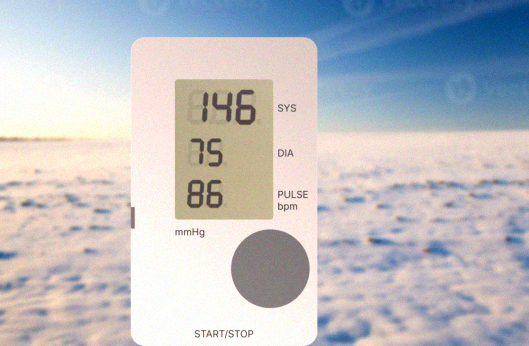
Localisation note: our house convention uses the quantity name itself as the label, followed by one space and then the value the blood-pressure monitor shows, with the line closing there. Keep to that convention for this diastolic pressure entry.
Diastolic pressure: 75 mmHg
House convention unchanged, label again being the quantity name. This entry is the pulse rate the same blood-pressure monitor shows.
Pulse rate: 86 bpm
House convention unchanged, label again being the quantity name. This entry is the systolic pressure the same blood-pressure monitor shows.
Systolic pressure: 146 mmHg
